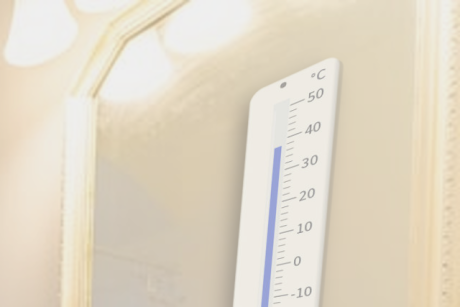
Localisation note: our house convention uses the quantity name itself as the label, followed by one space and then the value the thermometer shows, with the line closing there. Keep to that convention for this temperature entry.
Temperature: 38 °C
